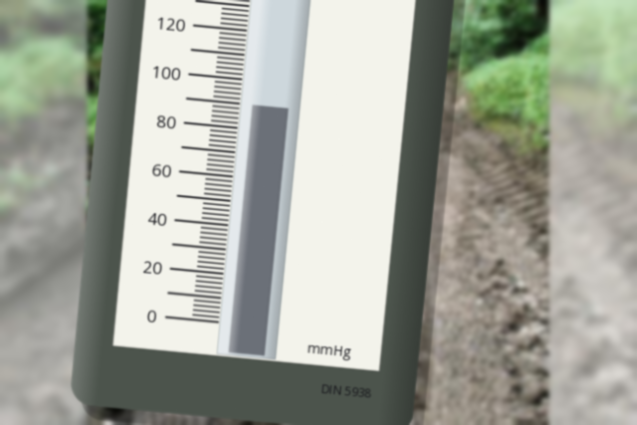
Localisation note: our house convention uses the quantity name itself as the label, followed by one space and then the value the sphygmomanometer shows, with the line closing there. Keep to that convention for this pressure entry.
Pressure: 90 mmHg
